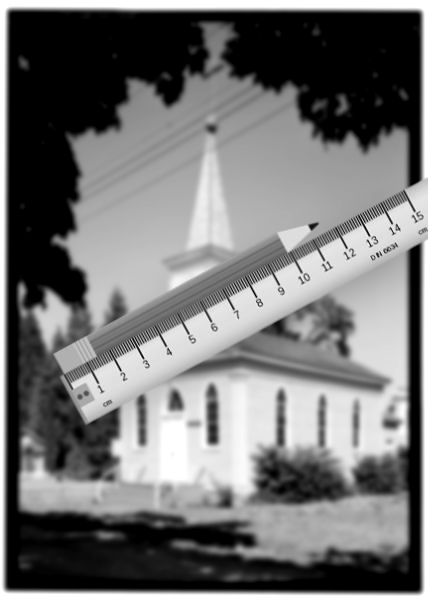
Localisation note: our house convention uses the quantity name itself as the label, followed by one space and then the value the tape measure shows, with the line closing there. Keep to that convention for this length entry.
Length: 11.5 cm
